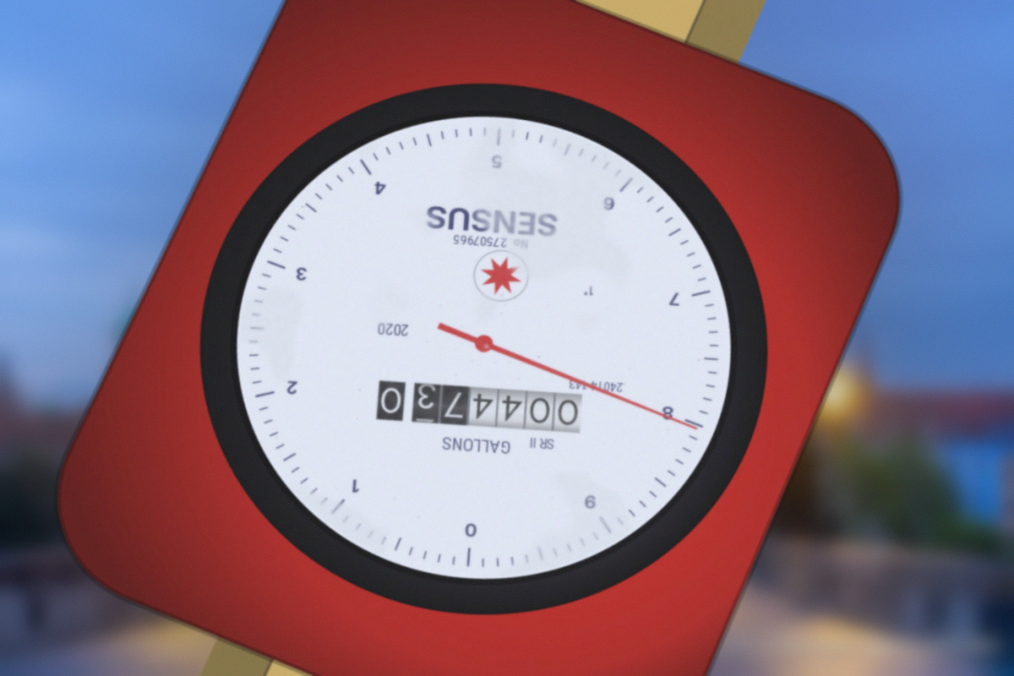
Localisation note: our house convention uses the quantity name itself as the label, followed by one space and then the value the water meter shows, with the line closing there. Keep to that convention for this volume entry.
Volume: 44728.0 gal
